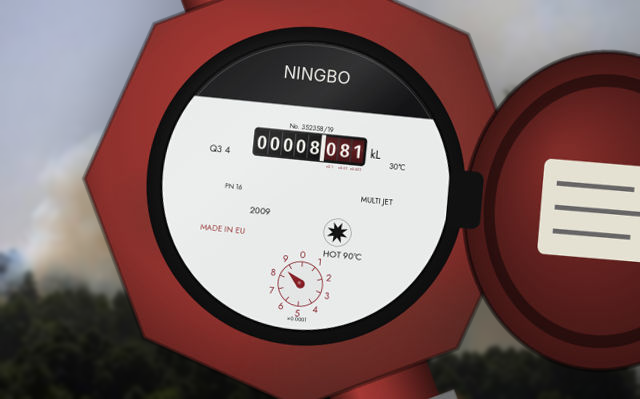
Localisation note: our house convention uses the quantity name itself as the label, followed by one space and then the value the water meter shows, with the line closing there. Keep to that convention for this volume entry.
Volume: 8.0818 kL
